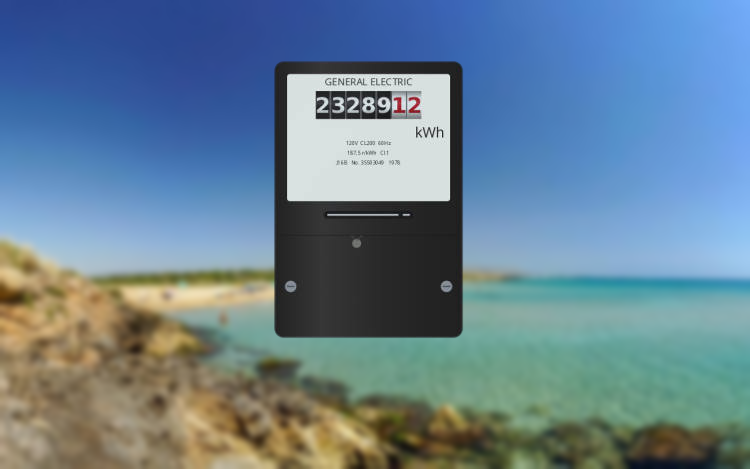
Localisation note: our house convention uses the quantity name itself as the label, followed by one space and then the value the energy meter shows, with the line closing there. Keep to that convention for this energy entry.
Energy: 23289.12 kWh
